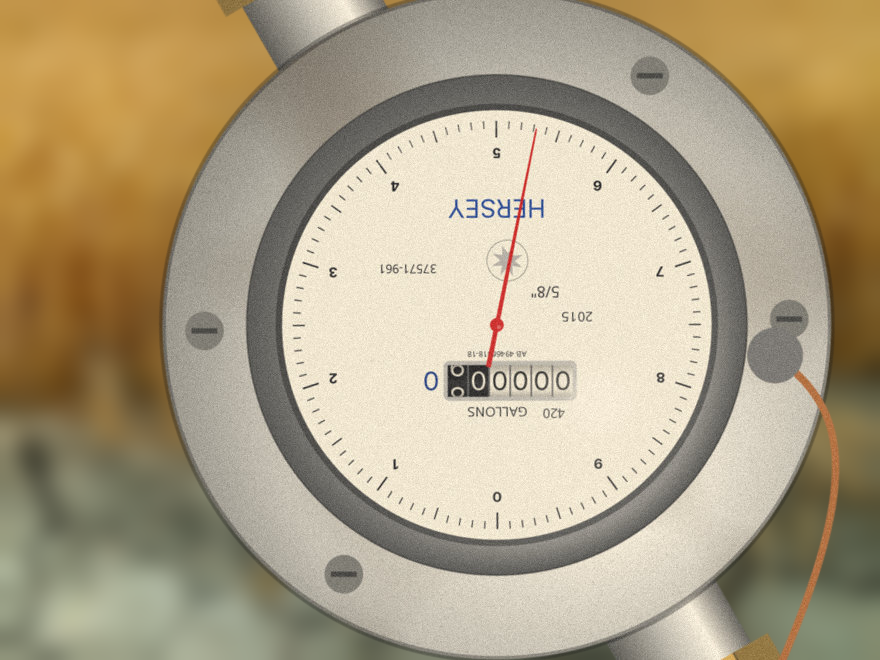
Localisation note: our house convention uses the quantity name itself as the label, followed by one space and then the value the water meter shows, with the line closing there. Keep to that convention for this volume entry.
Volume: 85.3 gal
